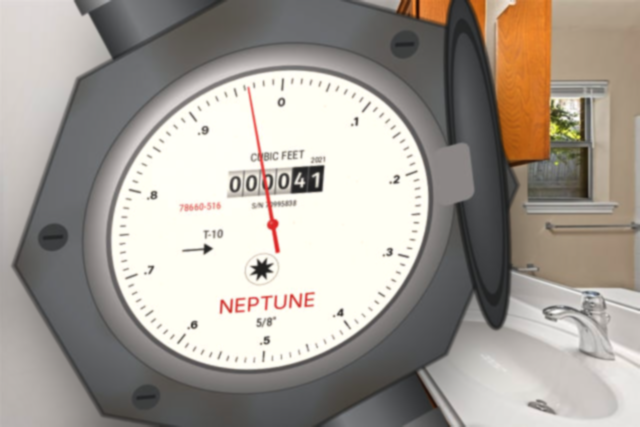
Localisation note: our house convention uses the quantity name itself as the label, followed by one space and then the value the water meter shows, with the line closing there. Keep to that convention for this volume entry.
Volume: 40.96 ft³
